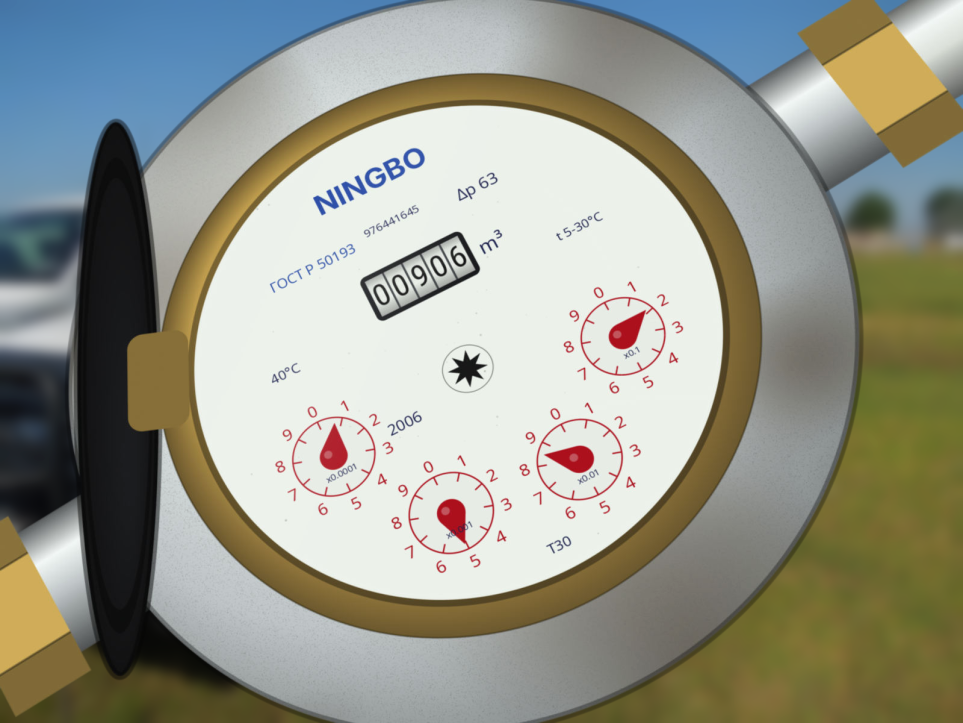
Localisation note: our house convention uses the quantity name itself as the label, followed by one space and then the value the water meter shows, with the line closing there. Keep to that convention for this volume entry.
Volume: 906.1850 m³
